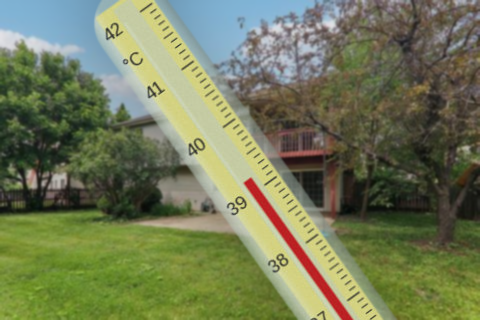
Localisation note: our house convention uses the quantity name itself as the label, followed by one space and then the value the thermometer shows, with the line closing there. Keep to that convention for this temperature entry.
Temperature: 39.2 °C
